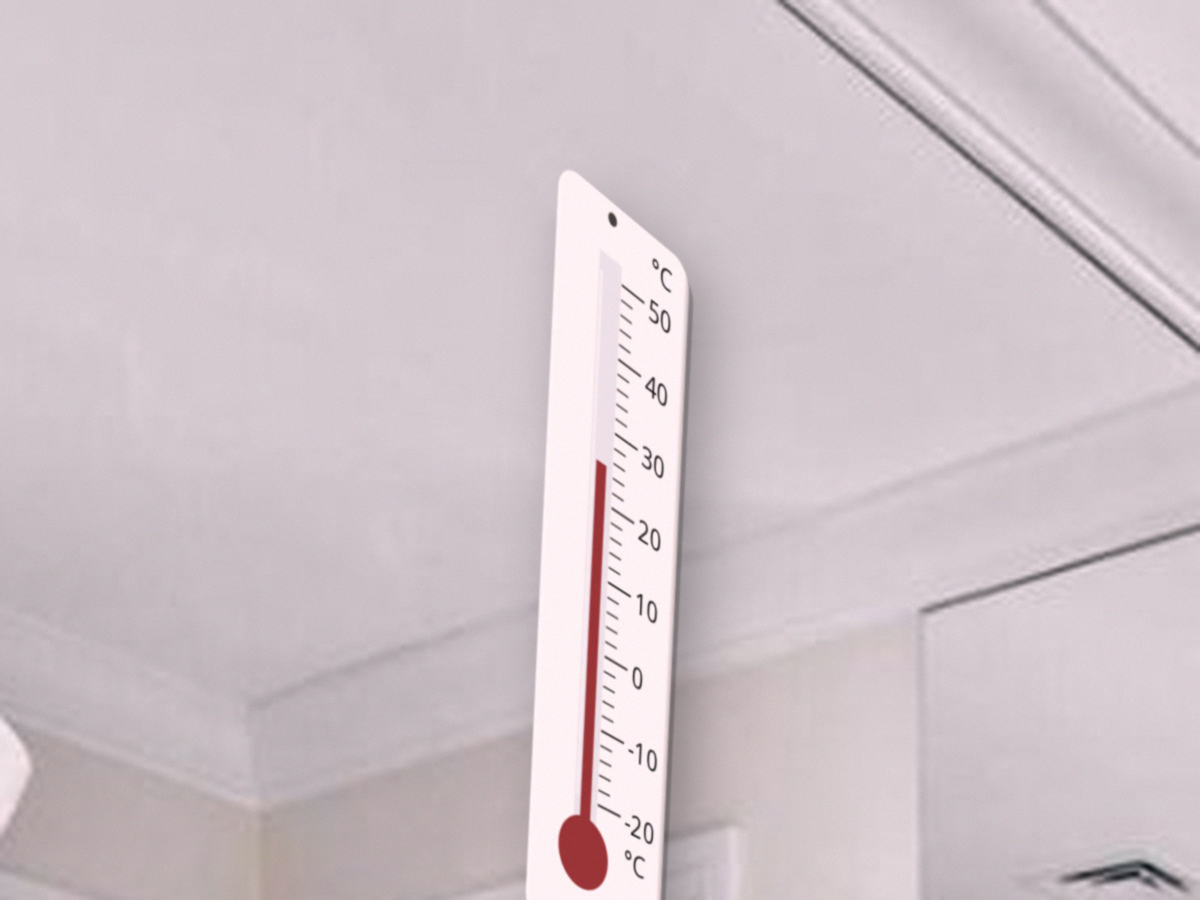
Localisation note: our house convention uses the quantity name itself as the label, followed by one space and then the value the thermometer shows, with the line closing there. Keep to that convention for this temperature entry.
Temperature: 25 °C
